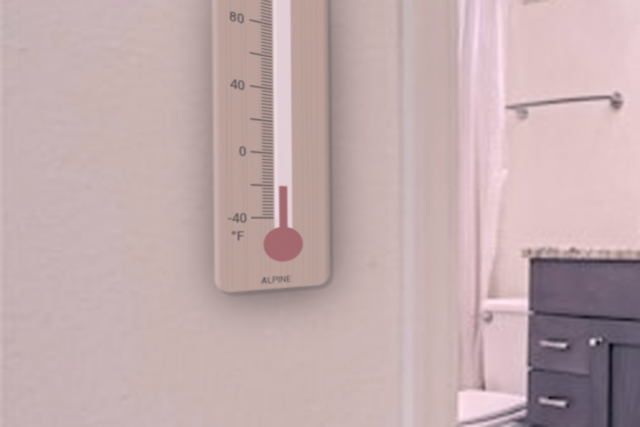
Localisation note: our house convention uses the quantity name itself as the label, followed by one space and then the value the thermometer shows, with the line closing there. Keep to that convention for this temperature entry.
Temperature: -20 °F
